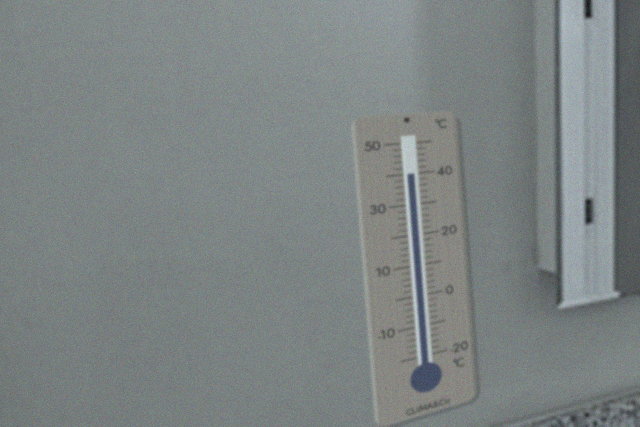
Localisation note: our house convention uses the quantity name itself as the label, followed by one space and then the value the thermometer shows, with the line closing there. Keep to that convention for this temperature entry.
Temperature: 40 °C
